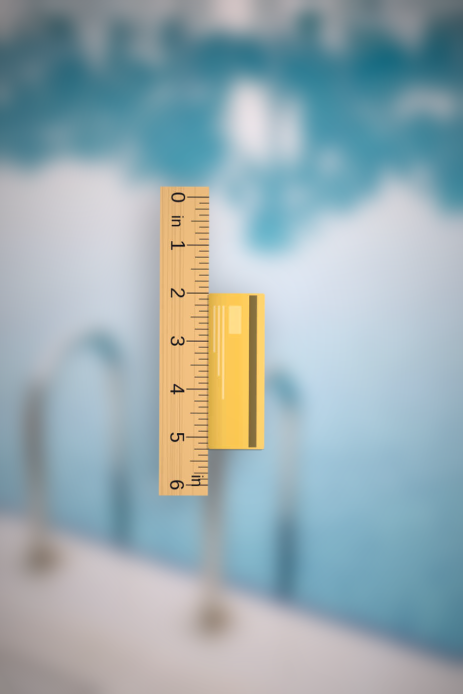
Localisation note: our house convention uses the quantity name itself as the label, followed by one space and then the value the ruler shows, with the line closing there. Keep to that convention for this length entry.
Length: 3.25 in
